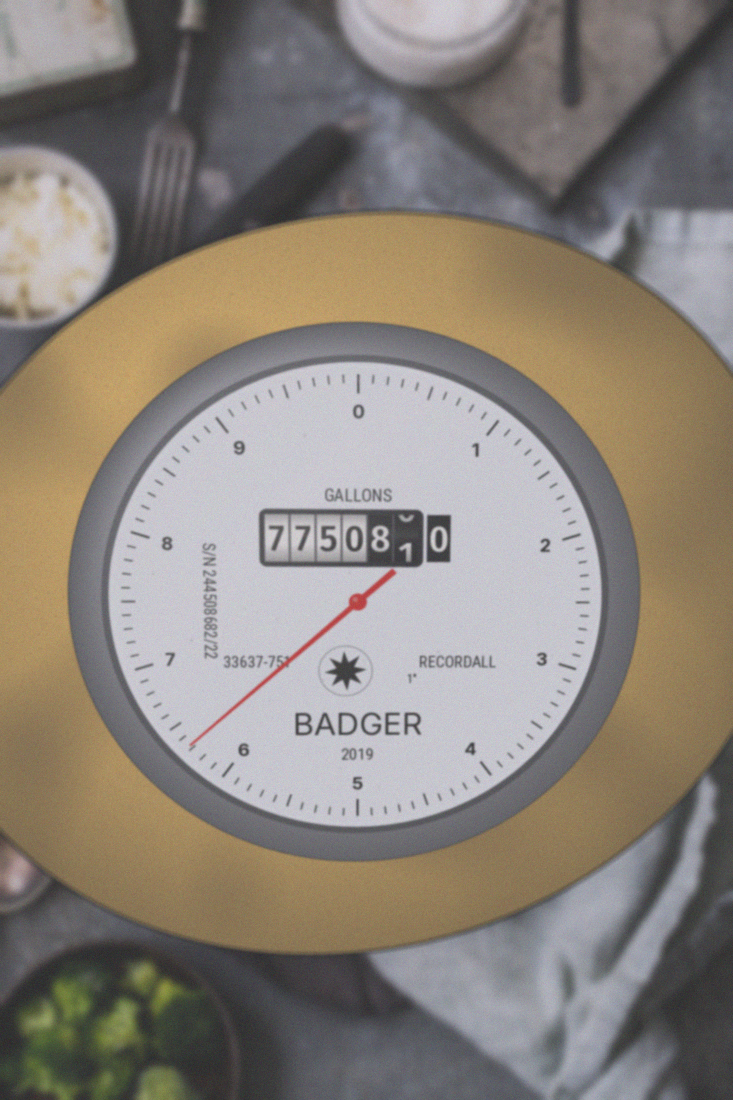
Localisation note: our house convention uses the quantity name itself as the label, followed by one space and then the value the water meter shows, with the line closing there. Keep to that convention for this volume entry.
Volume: 7750806.3 gal
